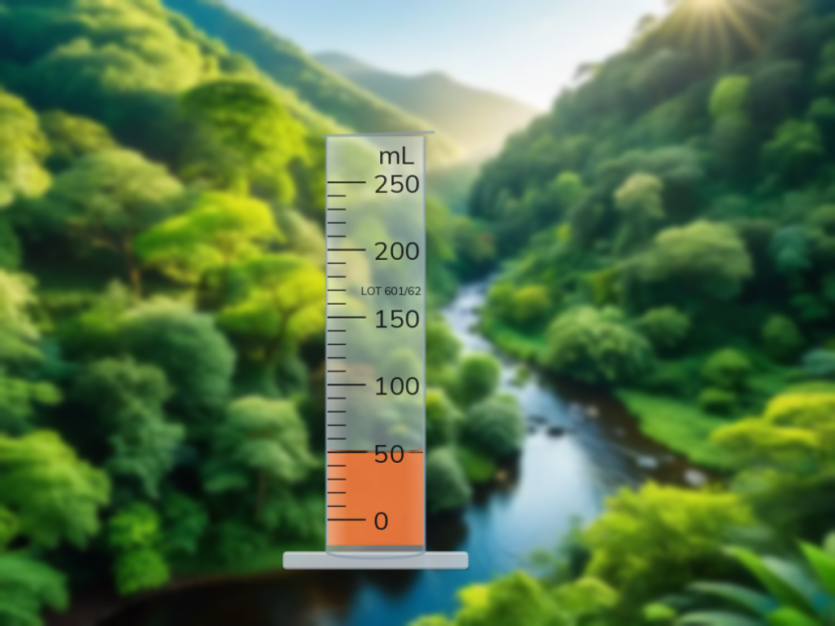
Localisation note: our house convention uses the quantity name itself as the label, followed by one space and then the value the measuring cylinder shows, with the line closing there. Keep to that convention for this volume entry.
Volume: 50 mL
